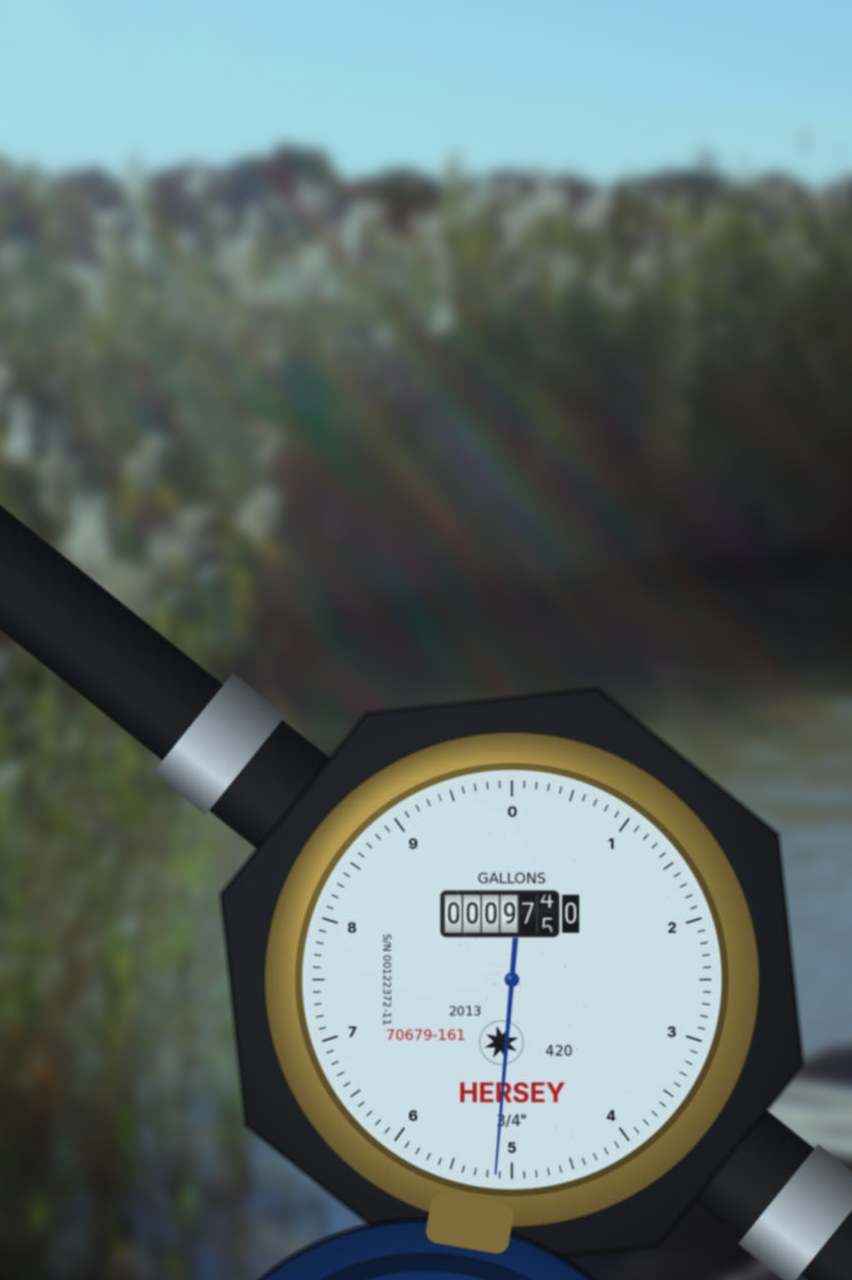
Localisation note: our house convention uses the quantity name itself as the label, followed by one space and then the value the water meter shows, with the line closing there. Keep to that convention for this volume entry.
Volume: 9745.1 gal
